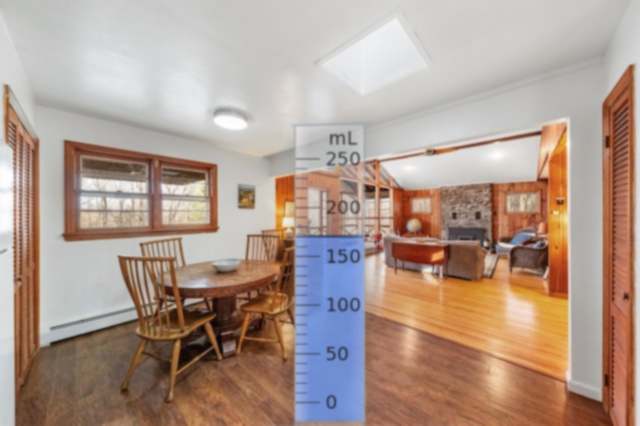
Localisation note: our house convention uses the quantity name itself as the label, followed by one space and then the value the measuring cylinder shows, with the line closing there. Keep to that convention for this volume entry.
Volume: 170 mL
